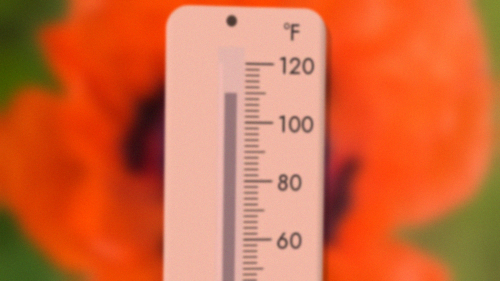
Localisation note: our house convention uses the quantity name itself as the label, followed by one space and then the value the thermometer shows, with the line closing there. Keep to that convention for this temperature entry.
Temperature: 110 °F
